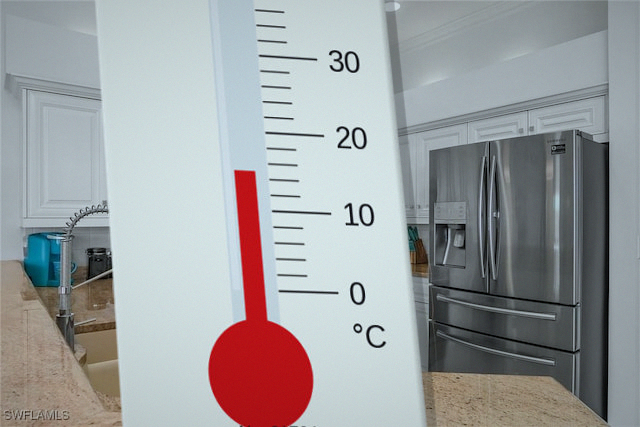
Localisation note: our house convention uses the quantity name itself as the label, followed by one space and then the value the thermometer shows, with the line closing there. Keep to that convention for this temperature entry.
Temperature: 15 °C
